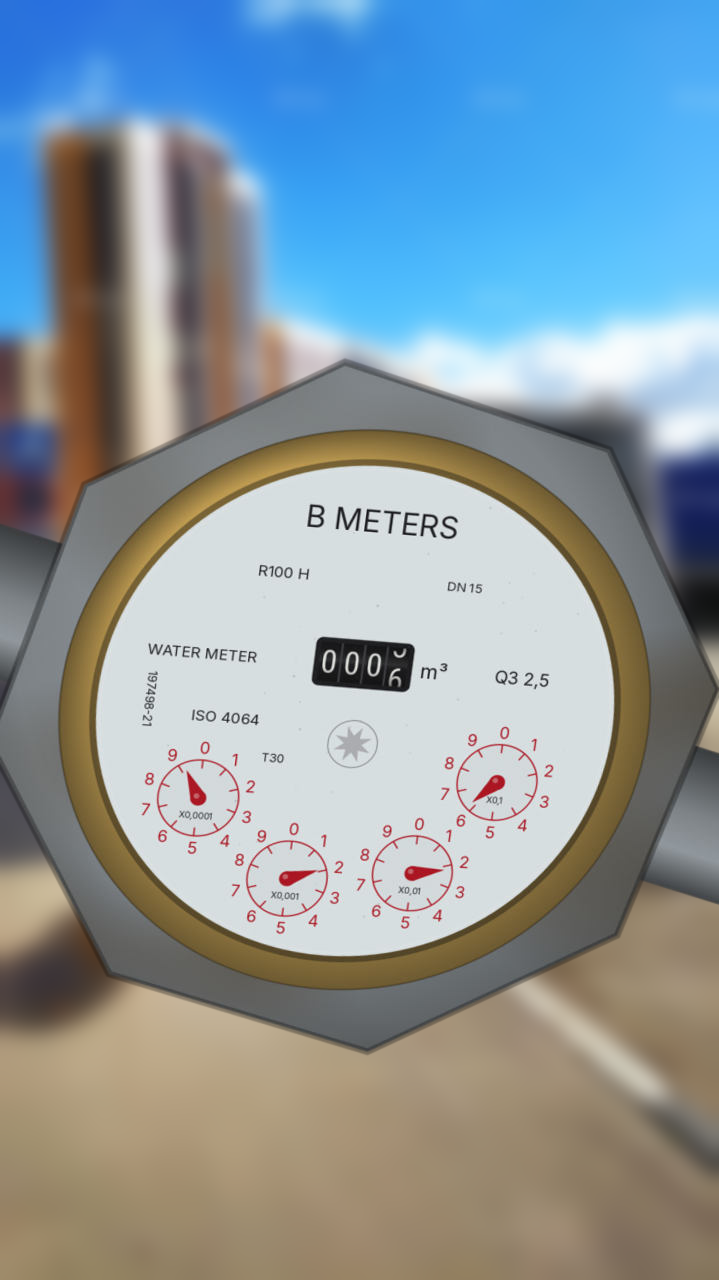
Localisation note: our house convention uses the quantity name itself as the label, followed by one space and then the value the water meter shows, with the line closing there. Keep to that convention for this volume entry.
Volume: 5.6219 m³
